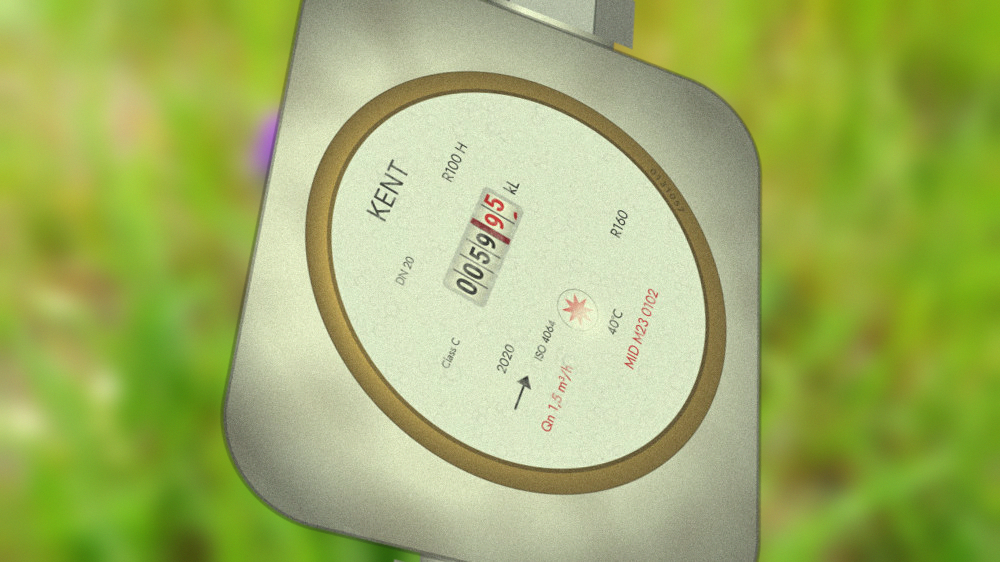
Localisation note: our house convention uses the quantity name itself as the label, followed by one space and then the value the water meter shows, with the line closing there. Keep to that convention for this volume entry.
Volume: 59.95 kL
